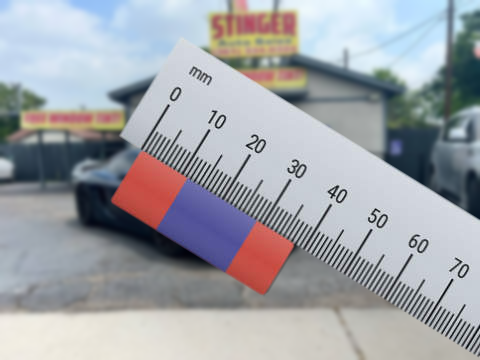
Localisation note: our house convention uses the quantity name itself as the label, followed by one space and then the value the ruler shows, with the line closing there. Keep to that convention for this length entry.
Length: 38 mm
